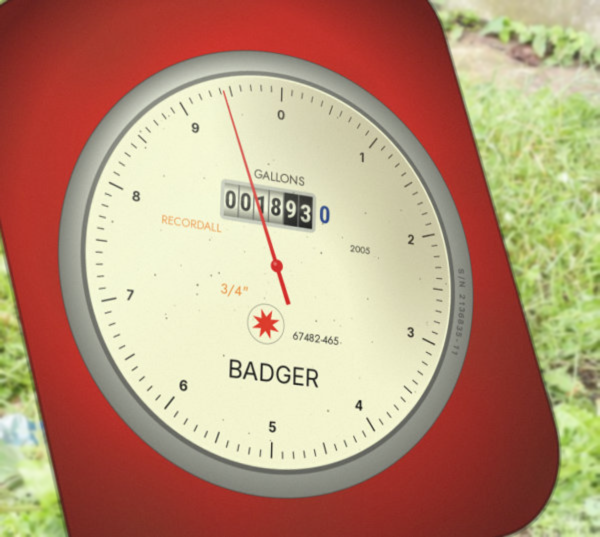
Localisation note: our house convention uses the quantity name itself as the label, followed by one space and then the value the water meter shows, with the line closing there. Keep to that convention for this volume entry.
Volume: 18929.4 gal
